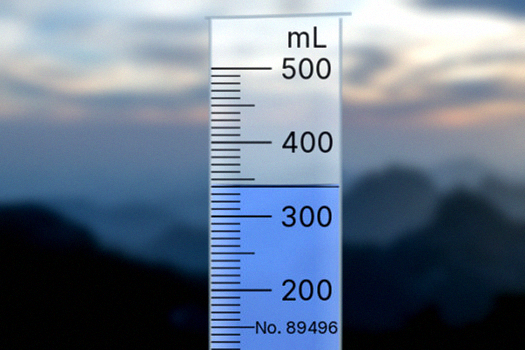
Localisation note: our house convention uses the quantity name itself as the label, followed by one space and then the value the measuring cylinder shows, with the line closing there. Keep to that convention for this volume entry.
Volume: 340 mL
